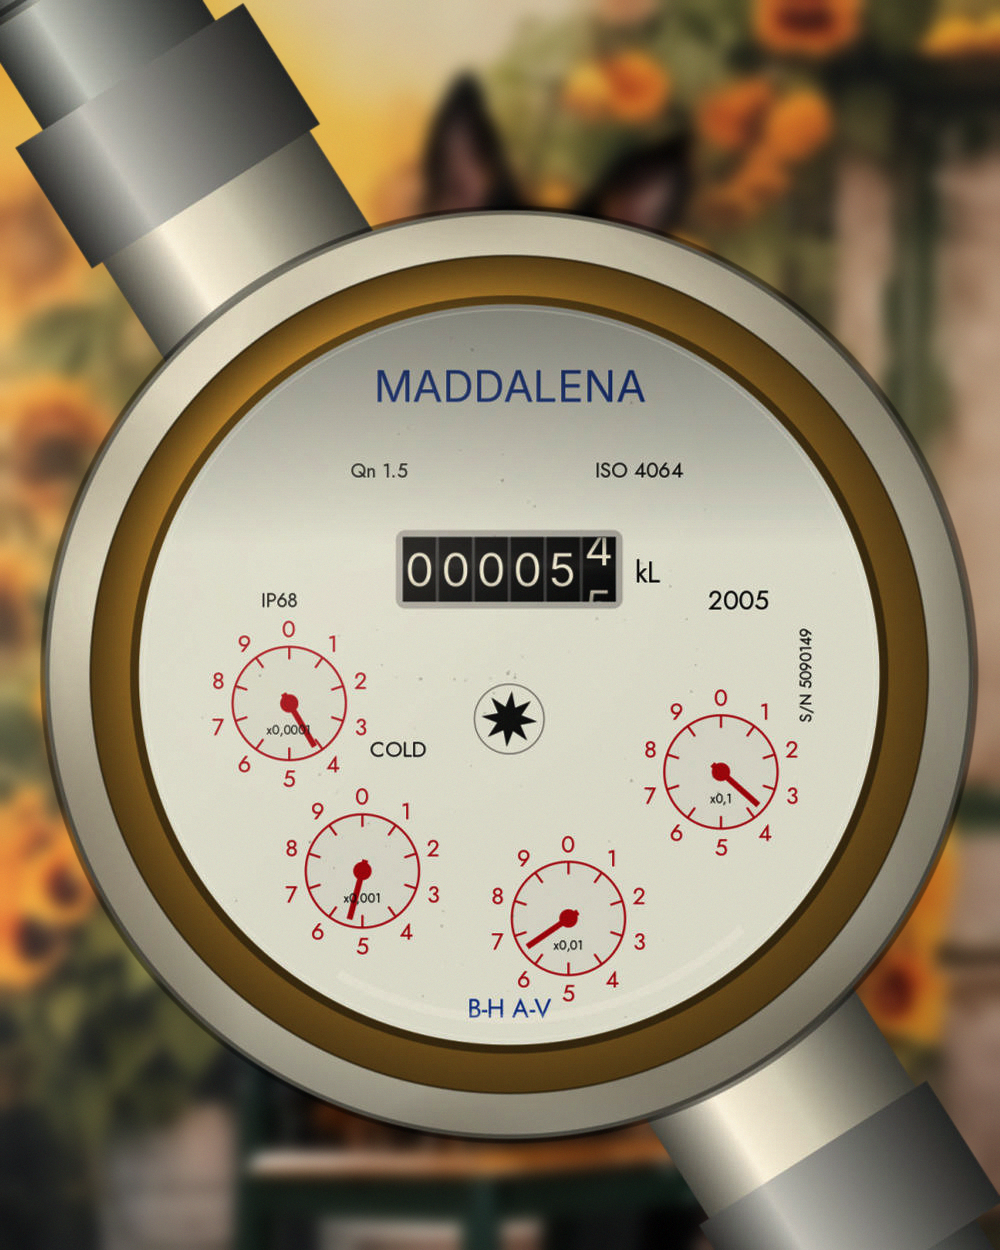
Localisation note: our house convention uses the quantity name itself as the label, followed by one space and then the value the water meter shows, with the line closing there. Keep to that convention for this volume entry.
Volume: 54.3654 kL
